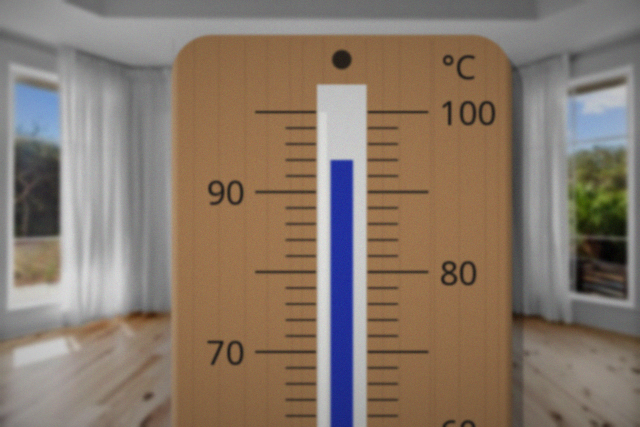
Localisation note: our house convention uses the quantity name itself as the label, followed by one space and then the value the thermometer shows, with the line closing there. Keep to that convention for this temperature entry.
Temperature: 94 °C
